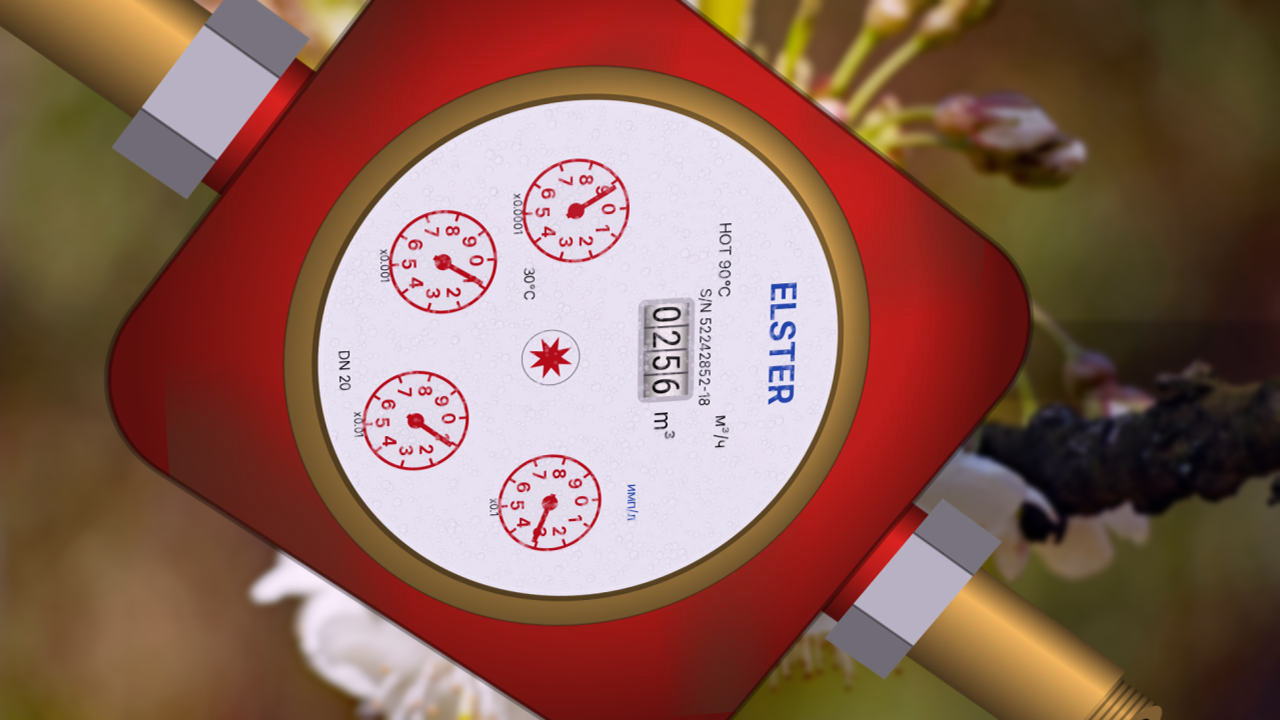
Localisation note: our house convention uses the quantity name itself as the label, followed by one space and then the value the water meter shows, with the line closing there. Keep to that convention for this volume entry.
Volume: 256.3109 m³
